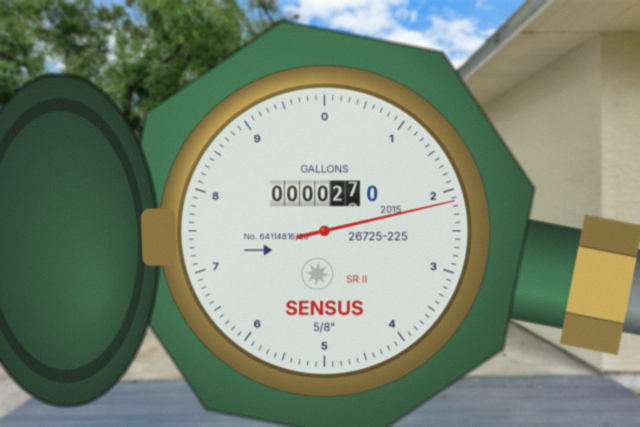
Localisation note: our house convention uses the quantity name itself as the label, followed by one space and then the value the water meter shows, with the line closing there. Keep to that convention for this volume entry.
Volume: 272.1 gal
